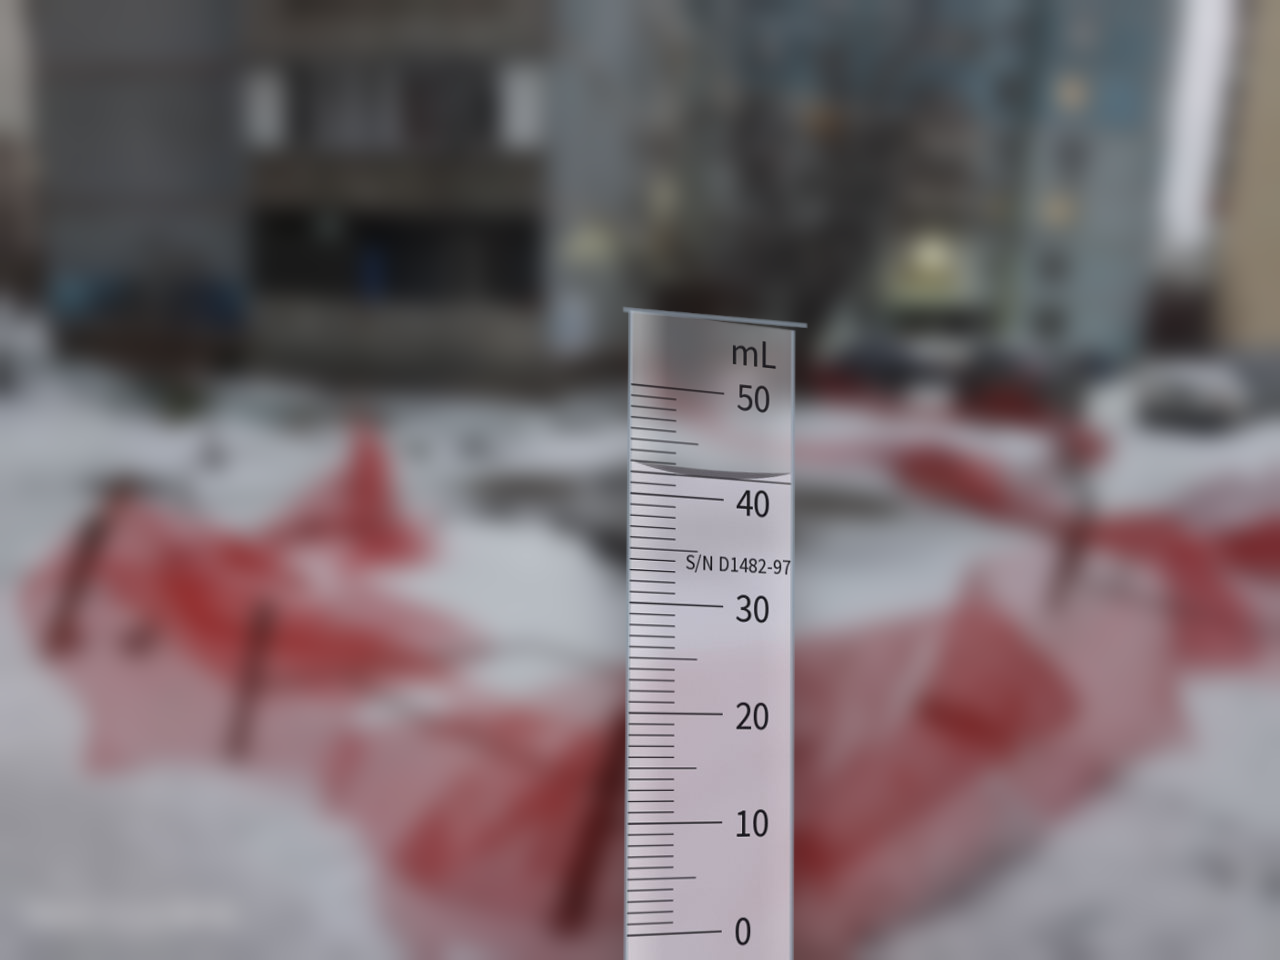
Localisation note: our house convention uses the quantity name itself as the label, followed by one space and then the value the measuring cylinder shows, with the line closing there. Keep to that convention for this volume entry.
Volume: 42 mL
